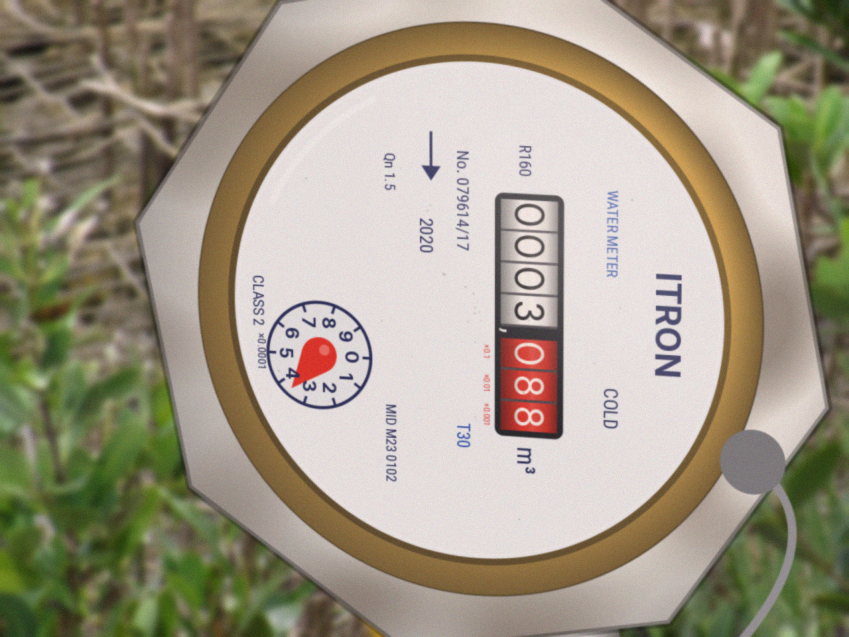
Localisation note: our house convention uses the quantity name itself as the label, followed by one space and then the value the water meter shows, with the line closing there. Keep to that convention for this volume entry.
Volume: 3.0883 m³
